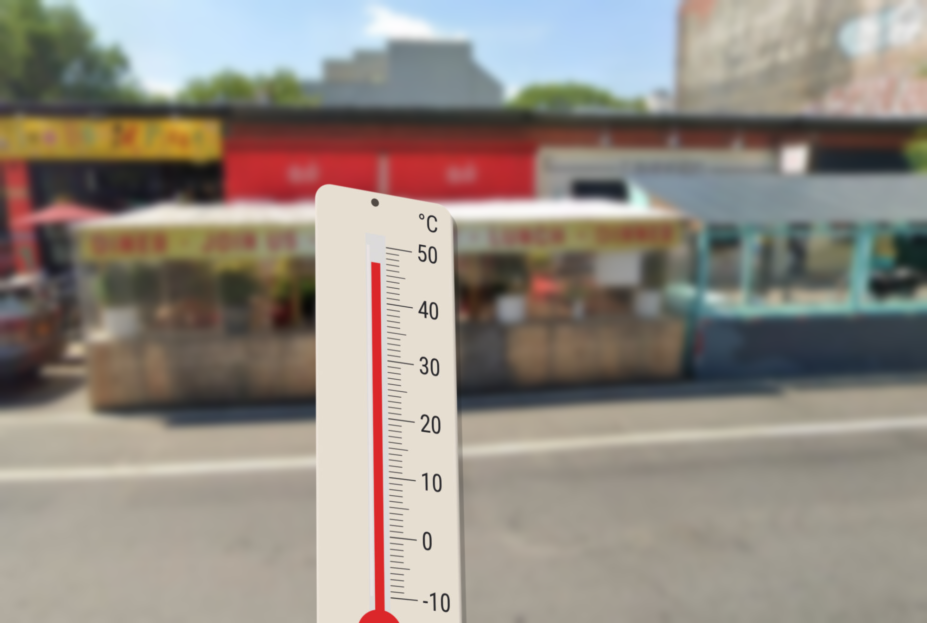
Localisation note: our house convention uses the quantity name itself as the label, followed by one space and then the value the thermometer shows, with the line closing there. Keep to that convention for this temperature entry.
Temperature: 47 °C
